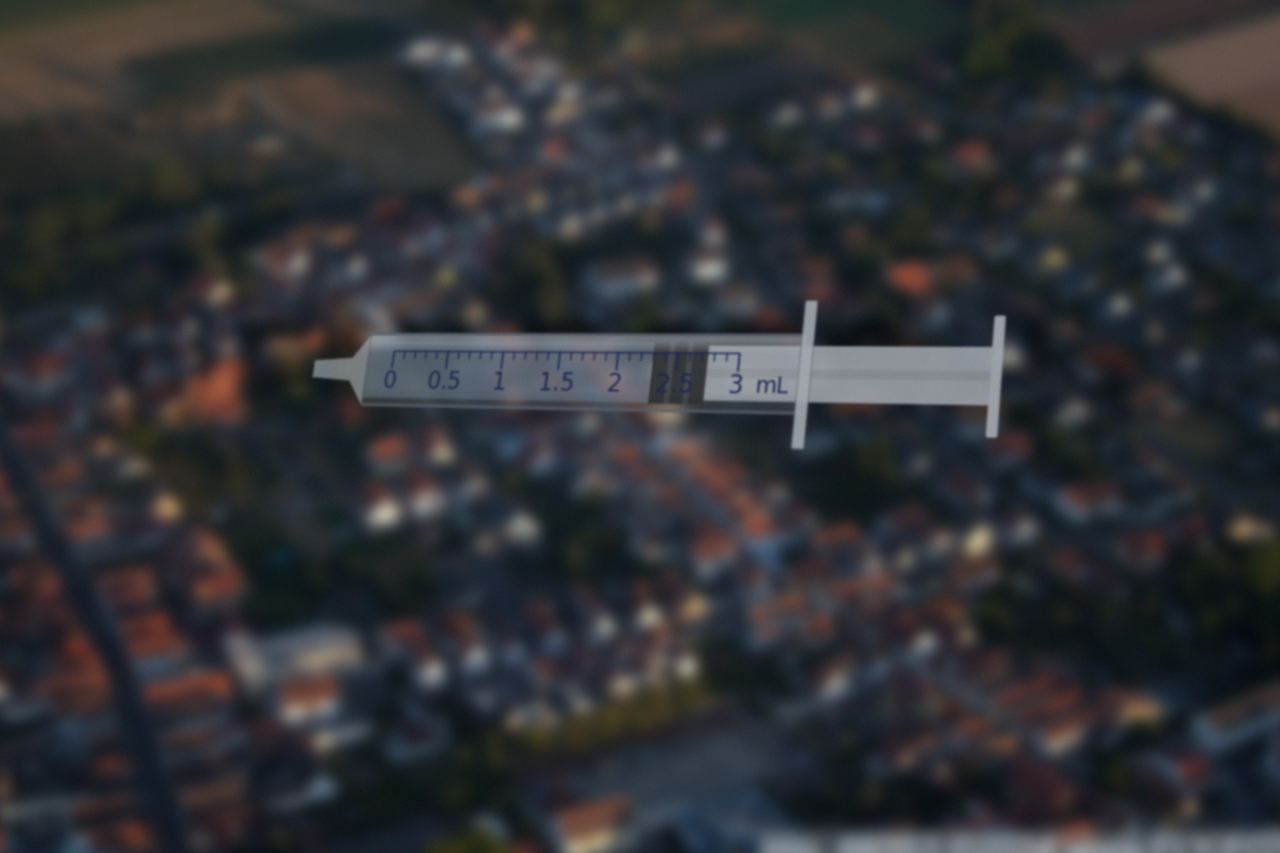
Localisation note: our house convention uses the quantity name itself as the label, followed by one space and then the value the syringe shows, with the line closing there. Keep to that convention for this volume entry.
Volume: 2.3 mL
